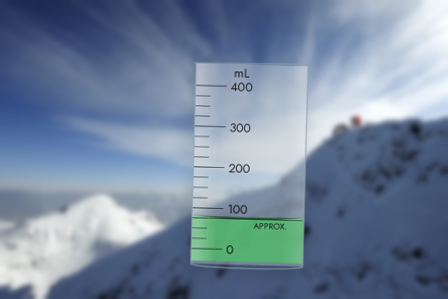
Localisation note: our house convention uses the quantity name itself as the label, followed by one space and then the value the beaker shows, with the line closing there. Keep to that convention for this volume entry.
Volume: 75 mL
